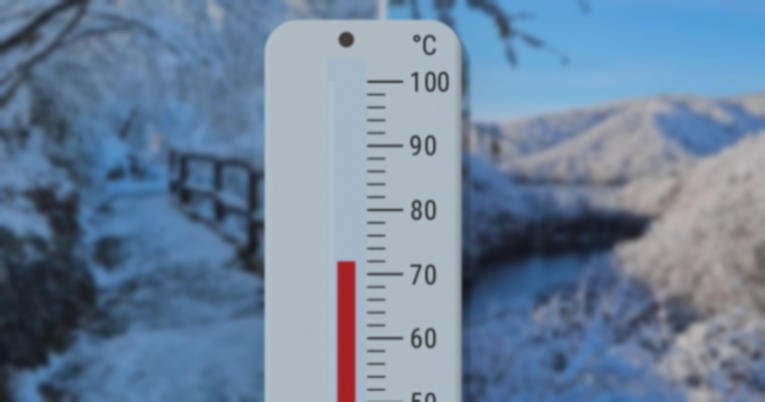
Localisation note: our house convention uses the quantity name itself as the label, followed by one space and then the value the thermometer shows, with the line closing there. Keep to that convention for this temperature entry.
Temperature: 72 °C
